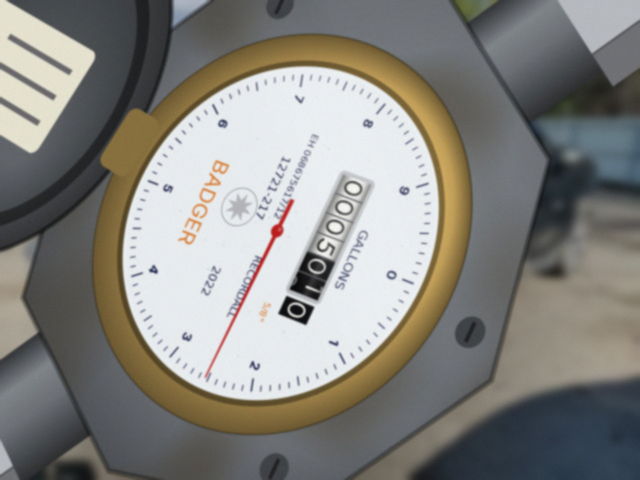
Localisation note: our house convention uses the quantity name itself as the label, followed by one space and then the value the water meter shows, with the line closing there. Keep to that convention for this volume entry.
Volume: 5012.5 gal
